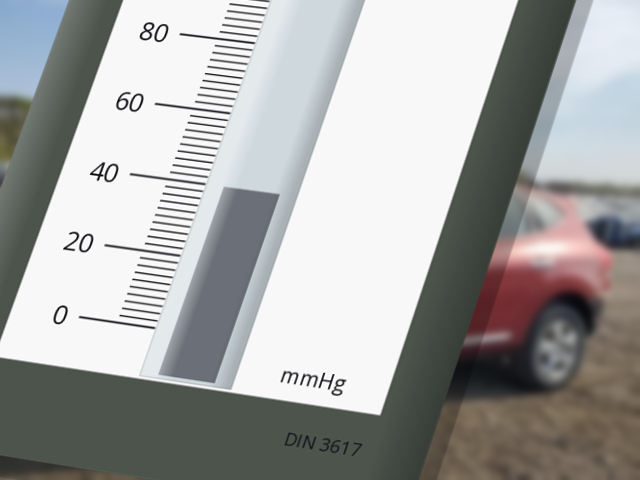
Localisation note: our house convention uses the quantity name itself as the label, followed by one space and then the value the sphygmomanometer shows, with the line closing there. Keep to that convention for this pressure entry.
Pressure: 40 mmHg
